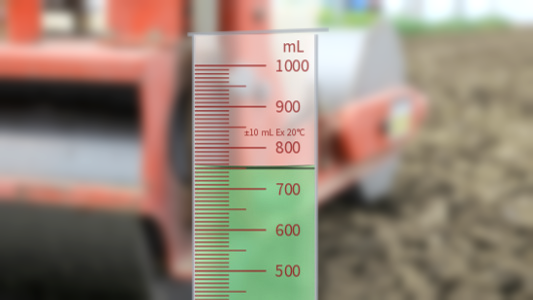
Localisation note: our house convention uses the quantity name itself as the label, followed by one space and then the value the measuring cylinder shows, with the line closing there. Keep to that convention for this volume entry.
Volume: 750 mL
